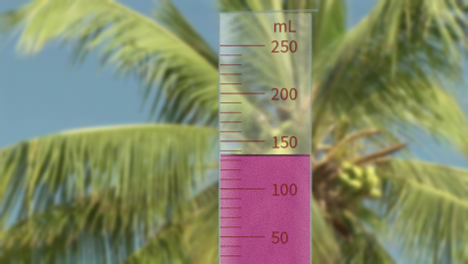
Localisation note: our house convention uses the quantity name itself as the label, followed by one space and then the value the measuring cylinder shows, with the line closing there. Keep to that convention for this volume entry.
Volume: 135 mL
